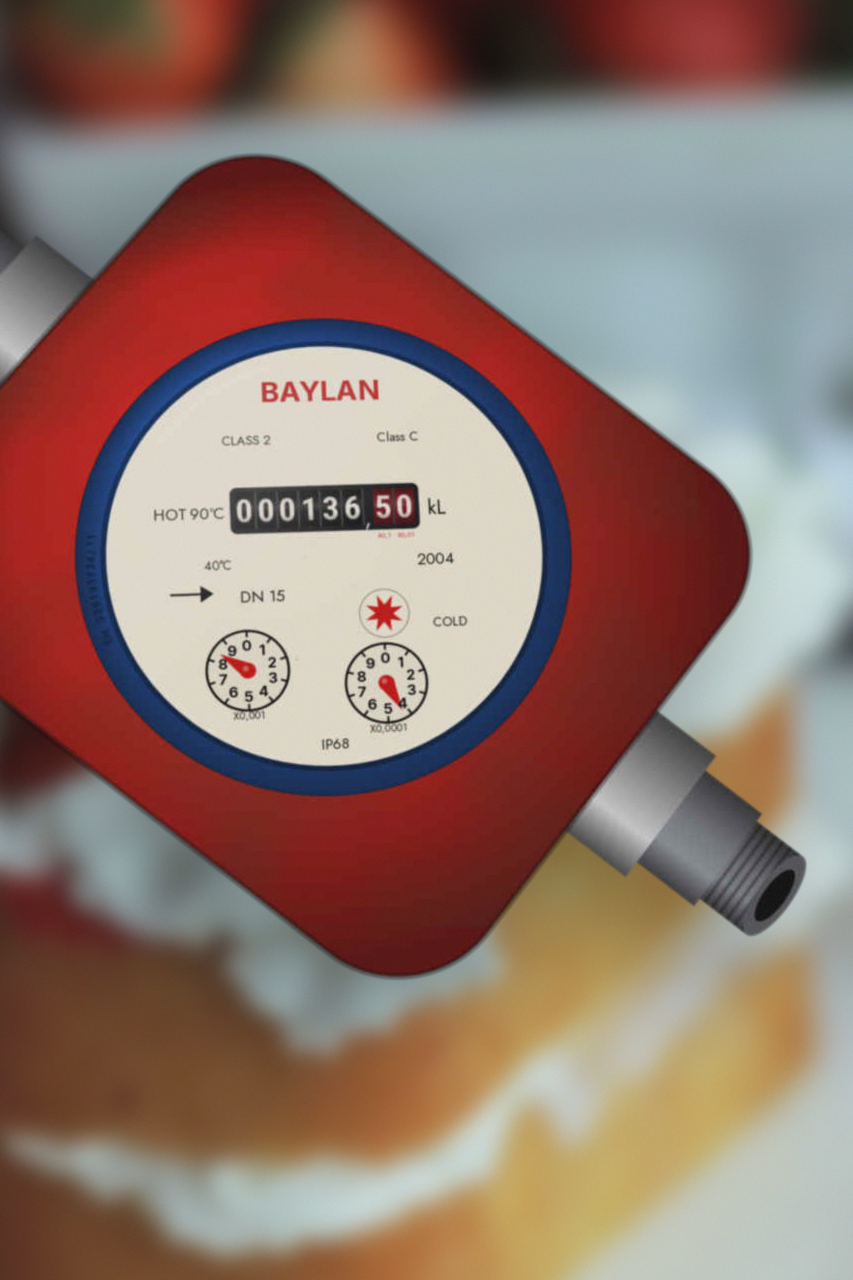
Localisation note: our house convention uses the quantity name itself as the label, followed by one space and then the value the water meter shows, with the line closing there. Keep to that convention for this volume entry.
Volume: 136.5084 kL
